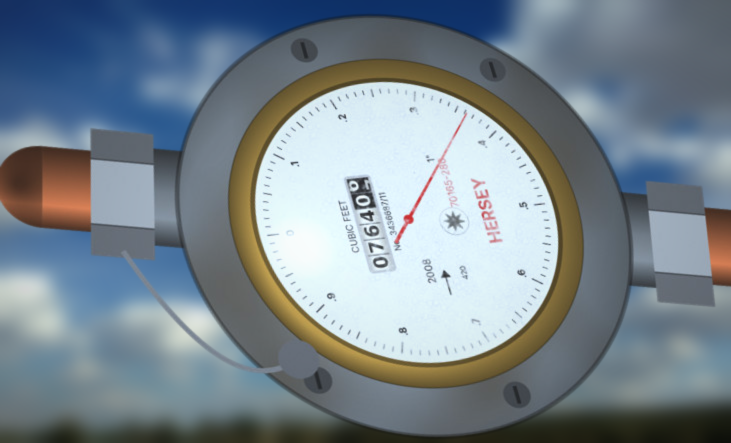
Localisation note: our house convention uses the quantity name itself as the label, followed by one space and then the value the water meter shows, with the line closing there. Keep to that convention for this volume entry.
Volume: 76406.36 ft³
